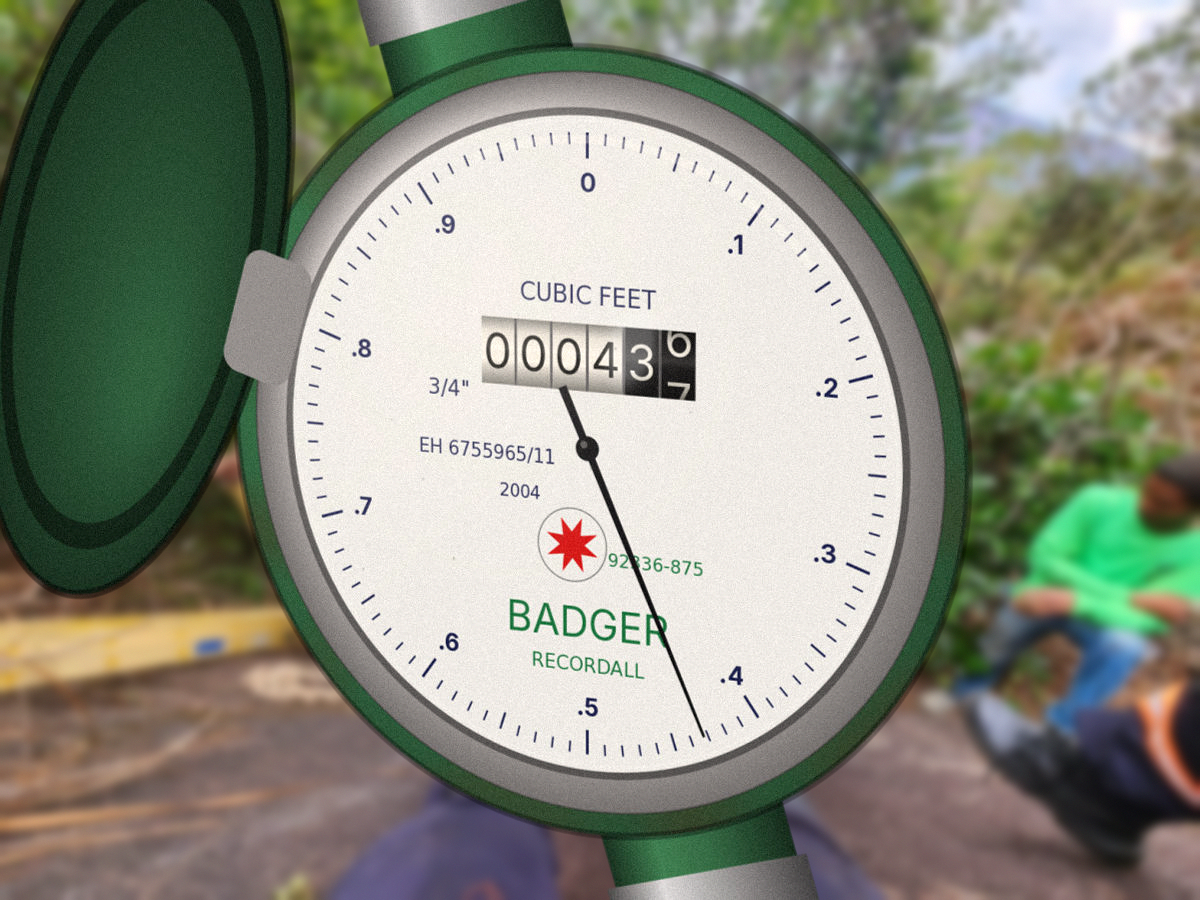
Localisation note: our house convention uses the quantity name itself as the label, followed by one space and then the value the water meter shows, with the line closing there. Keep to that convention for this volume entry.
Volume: 436.43 ft³
